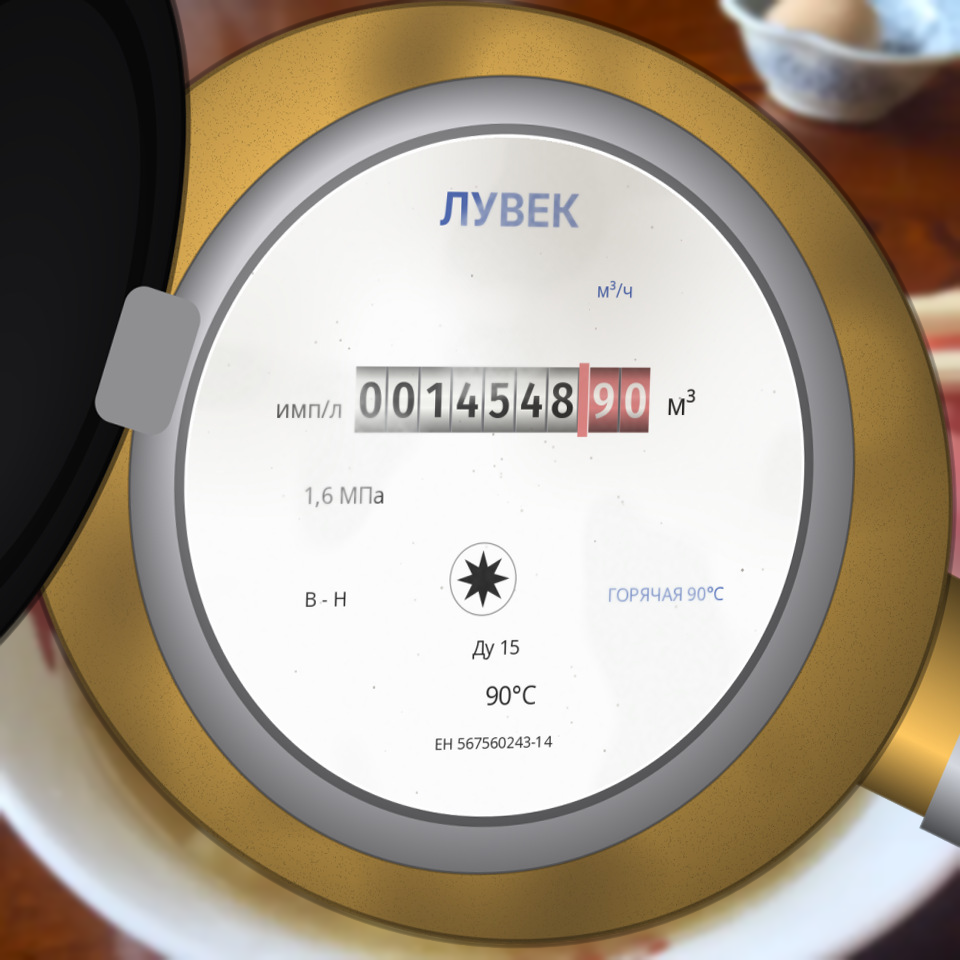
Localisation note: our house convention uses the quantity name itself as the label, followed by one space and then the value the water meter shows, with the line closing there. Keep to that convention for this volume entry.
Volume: 14548.90 m³
